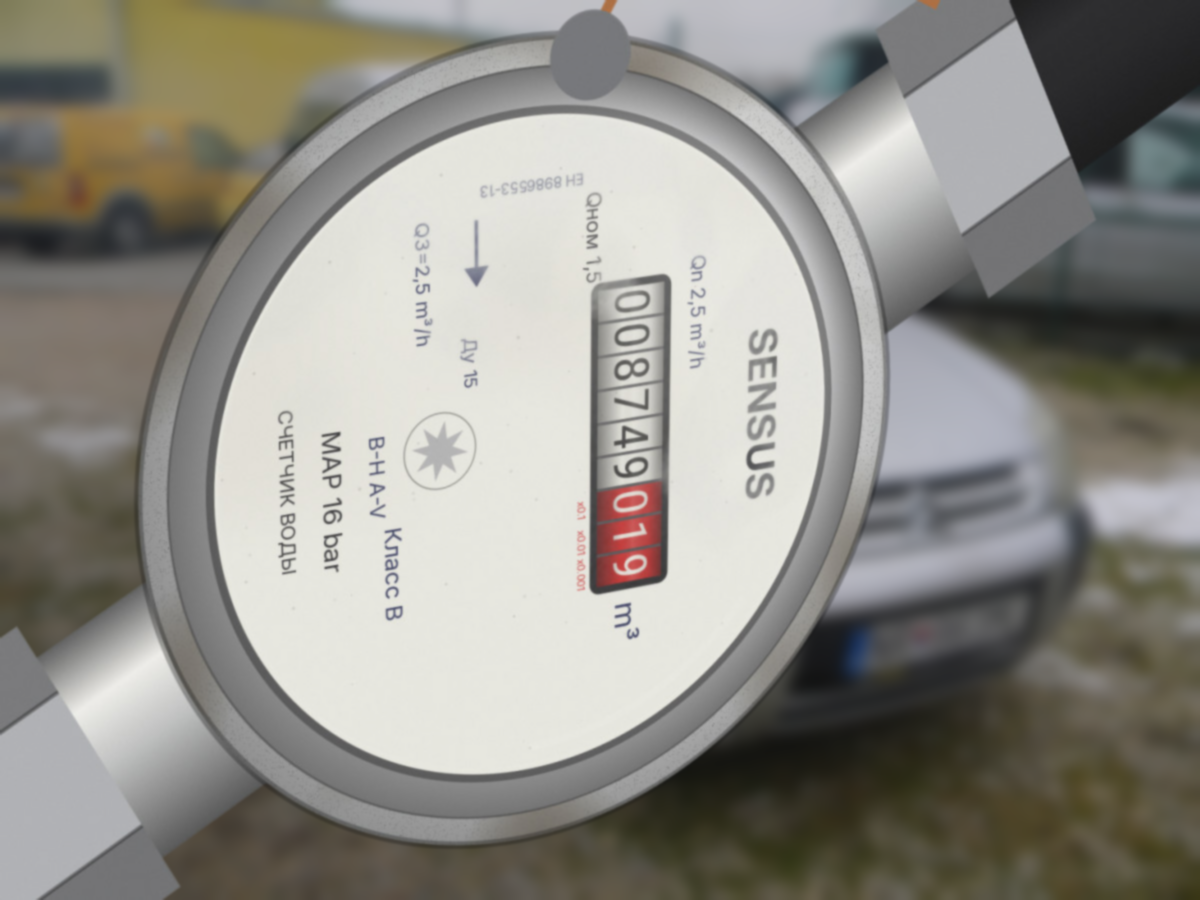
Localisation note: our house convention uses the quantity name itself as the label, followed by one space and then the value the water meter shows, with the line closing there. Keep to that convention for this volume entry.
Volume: 8749.019 m³
